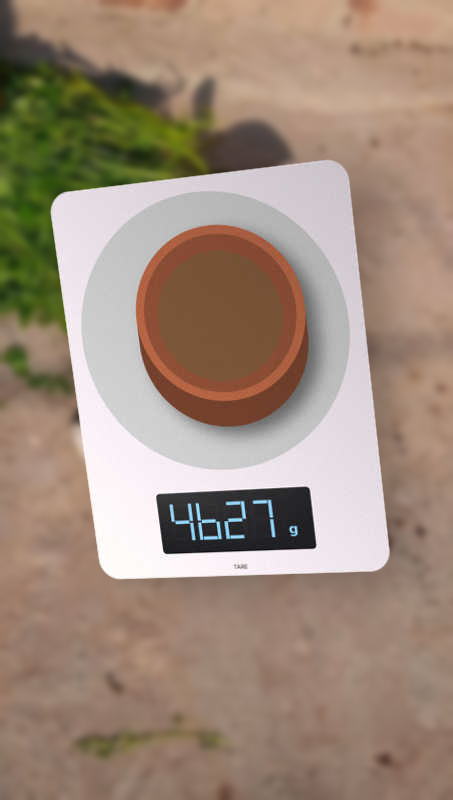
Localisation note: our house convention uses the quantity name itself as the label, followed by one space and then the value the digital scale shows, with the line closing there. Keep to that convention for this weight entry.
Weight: 4627 g
